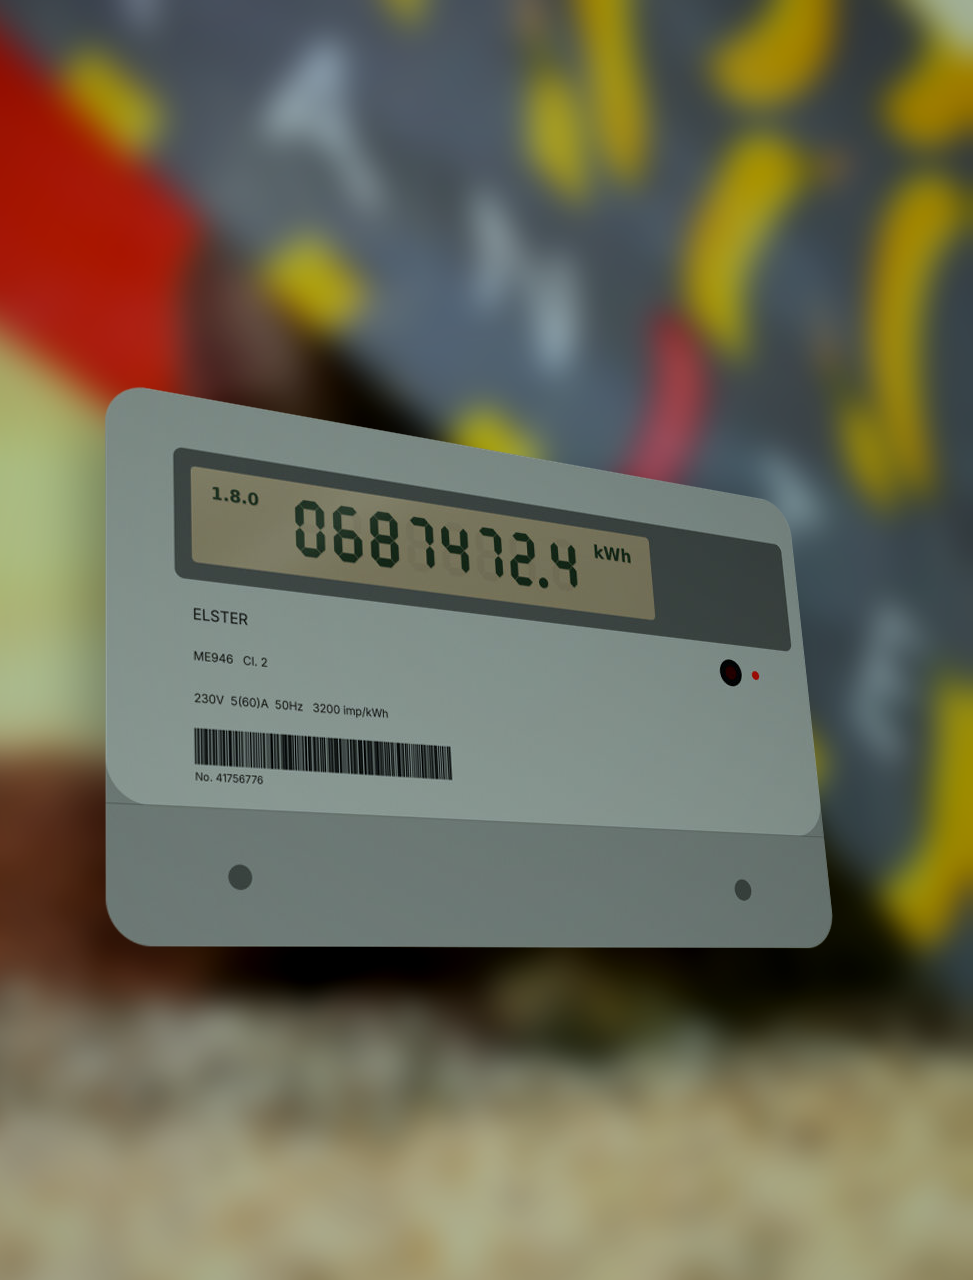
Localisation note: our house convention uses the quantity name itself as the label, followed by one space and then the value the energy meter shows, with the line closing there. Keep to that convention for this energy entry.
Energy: 687472.4 kWh
